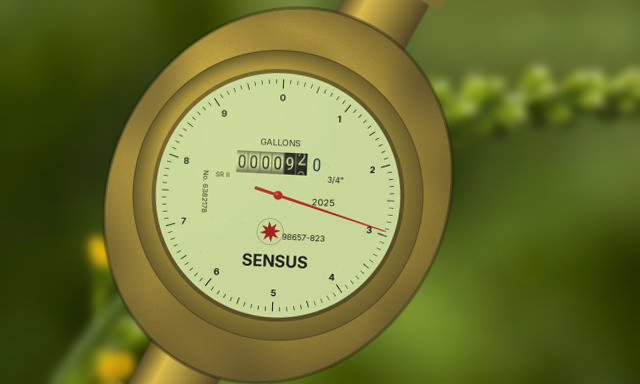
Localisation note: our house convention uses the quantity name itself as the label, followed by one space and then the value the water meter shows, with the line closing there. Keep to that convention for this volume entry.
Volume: 922.9 gal
